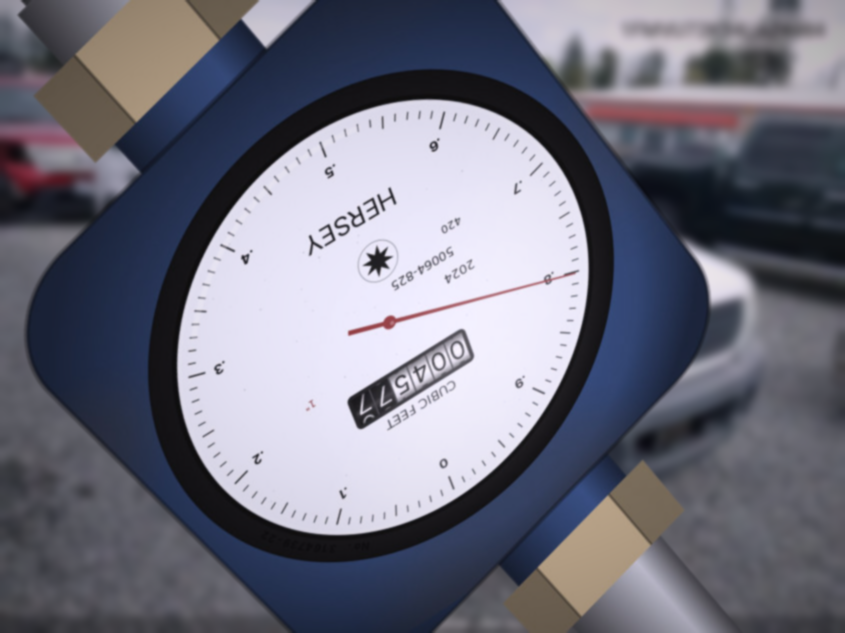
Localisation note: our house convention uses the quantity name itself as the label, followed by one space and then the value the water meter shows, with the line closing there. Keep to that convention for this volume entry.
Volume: 4576.80 ft³
